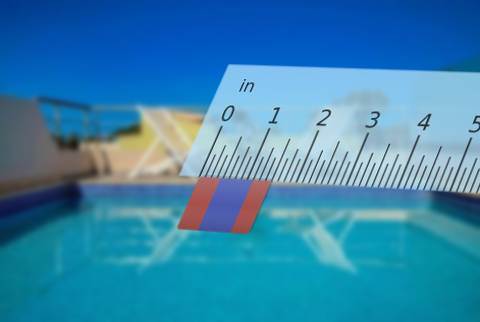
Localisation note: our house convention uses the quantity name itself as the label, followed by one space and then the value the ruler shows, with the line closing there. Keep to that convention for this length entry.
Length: 1.5 in
